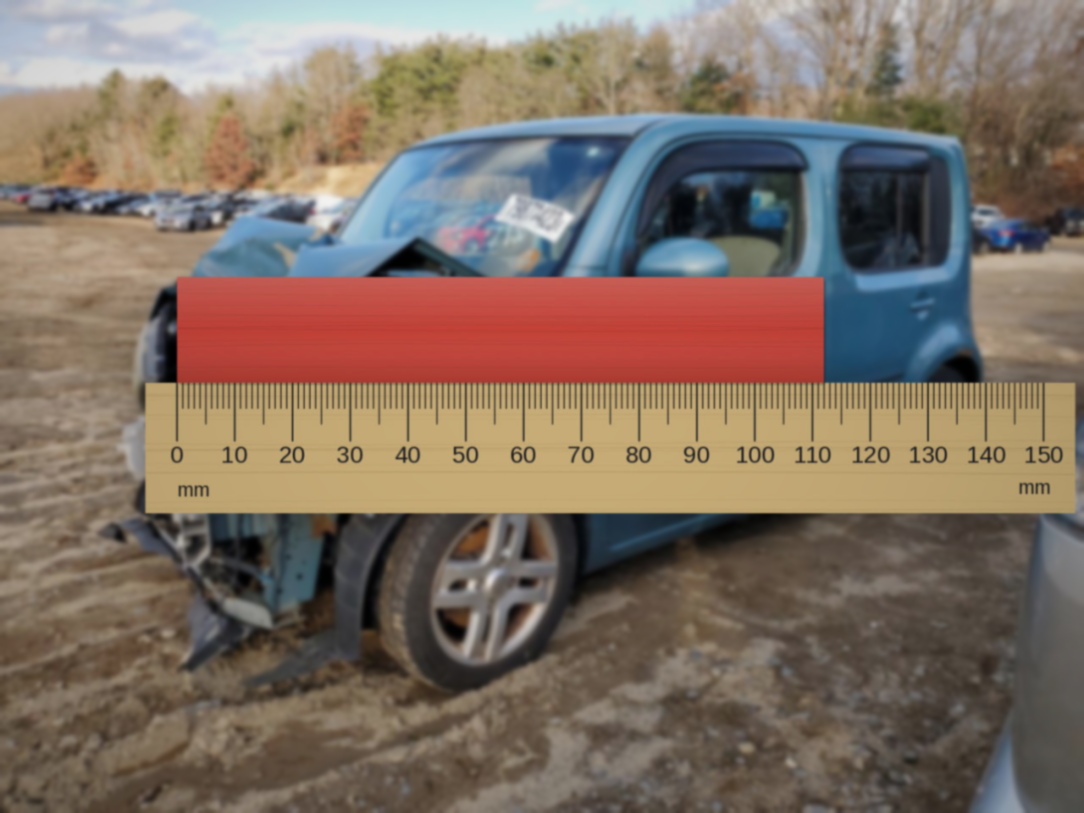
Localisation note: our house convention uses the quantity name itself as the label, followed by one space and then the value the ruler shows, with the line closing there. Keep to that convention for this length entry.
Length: 112 mm
